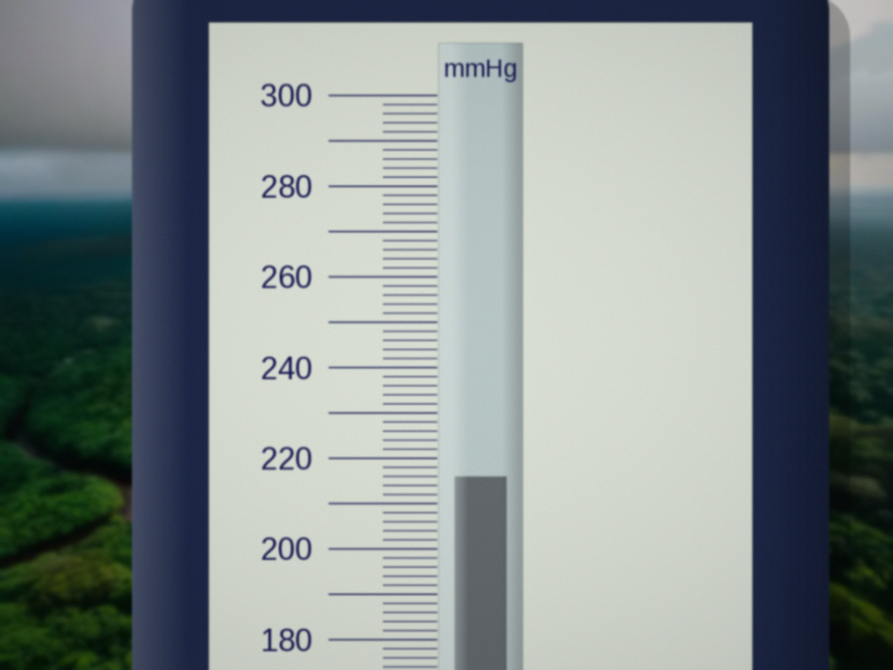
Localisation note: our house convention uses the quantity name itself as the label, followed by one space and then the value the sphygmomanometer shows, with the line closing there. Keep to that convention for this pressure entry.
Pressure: 216 mmHg
